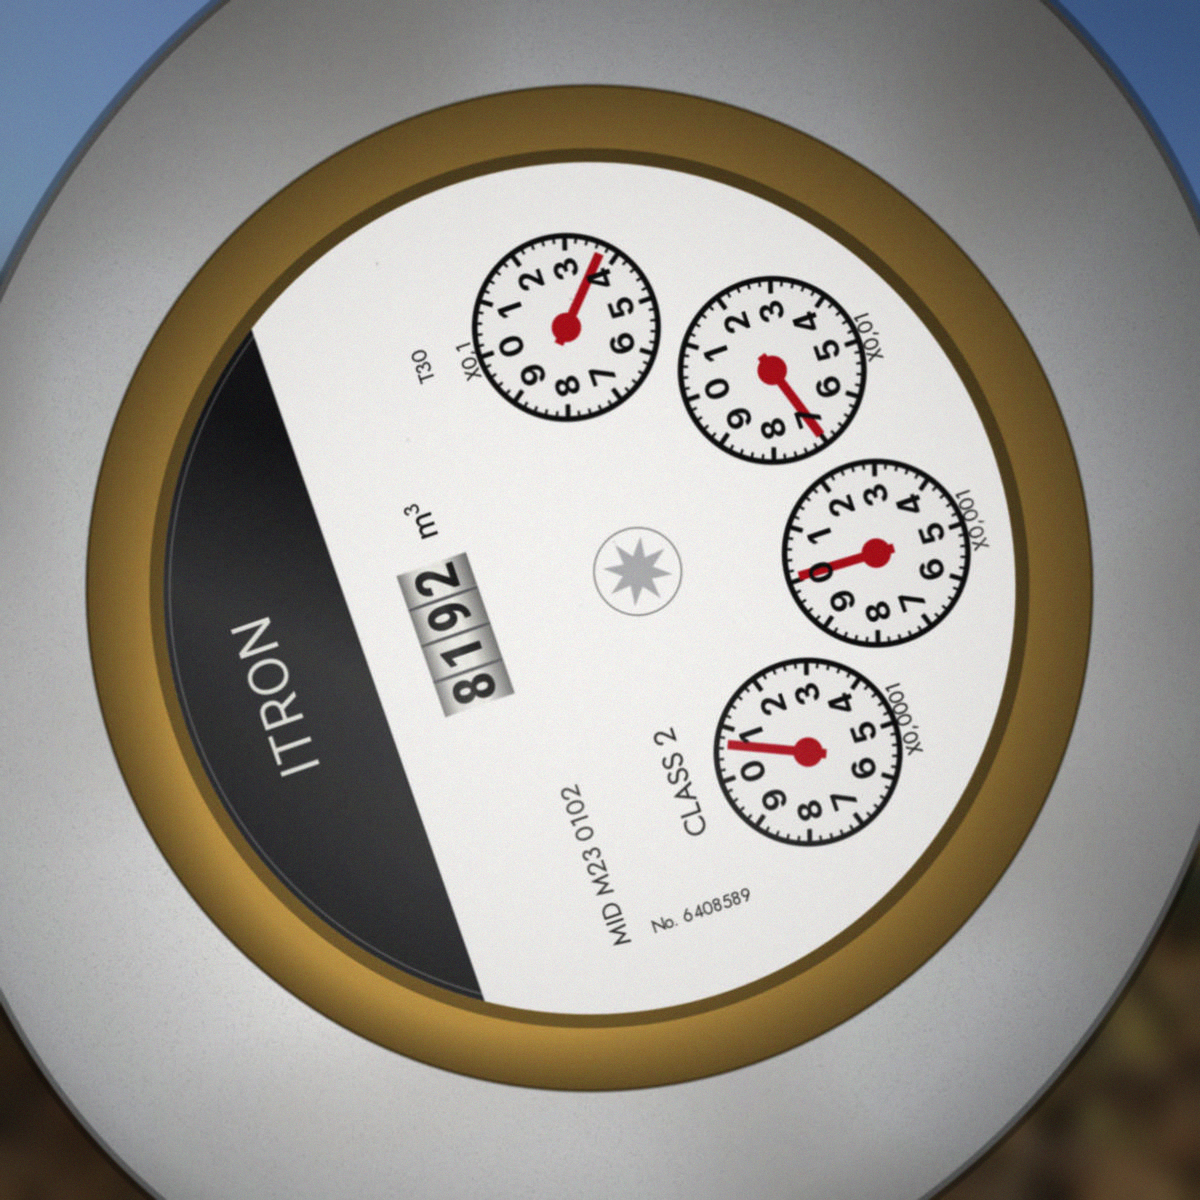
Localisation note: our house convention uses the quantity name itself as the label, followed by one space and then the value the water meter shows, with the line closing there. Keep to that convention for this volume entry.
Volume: 8192.3700 m³
